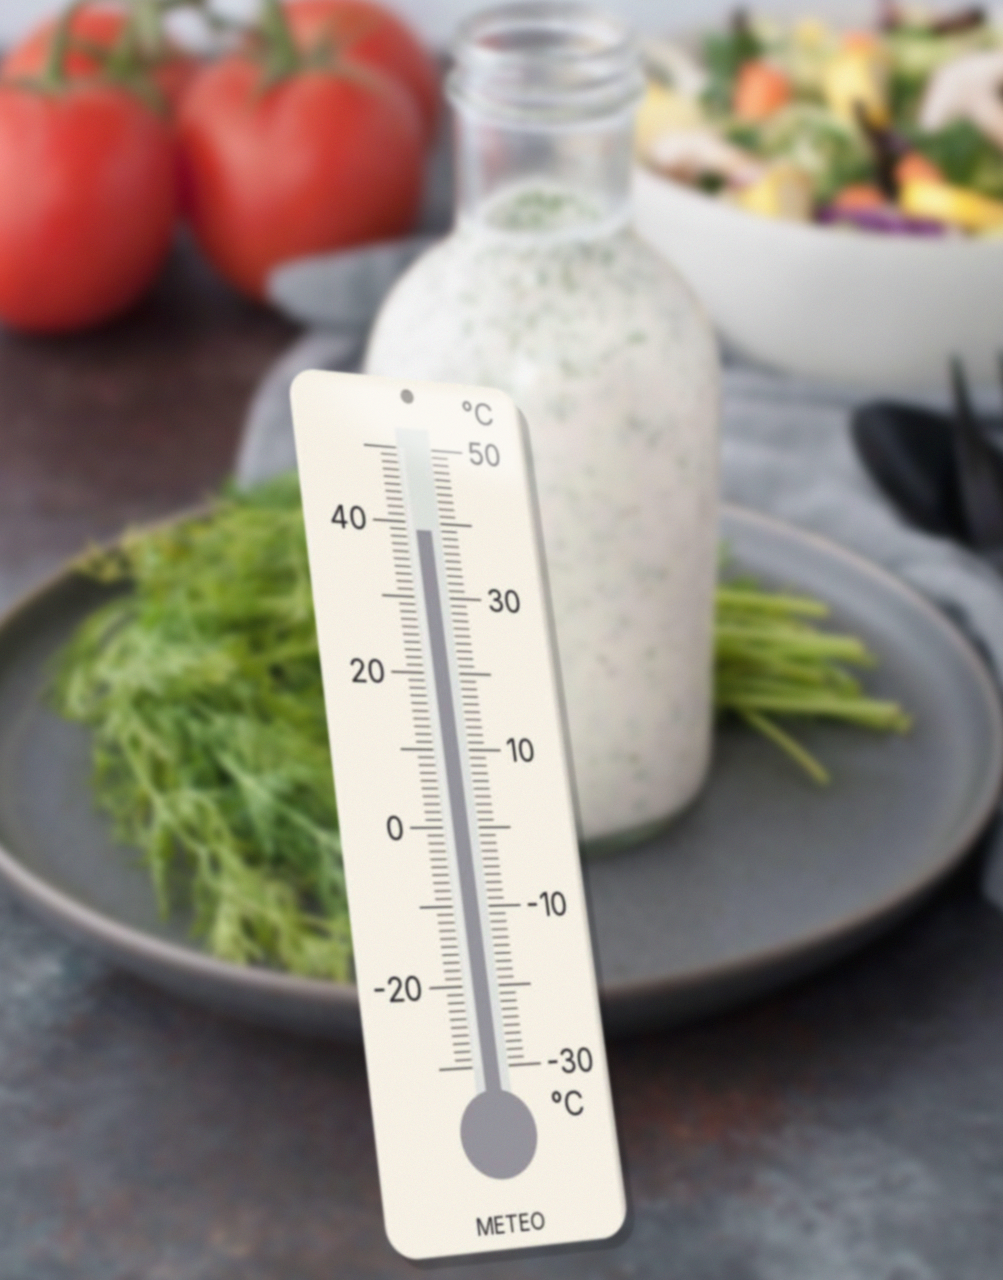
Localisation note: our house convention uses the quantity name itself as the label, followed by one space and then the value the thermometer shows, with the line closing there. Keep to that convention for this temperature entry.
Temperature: 39 °C
